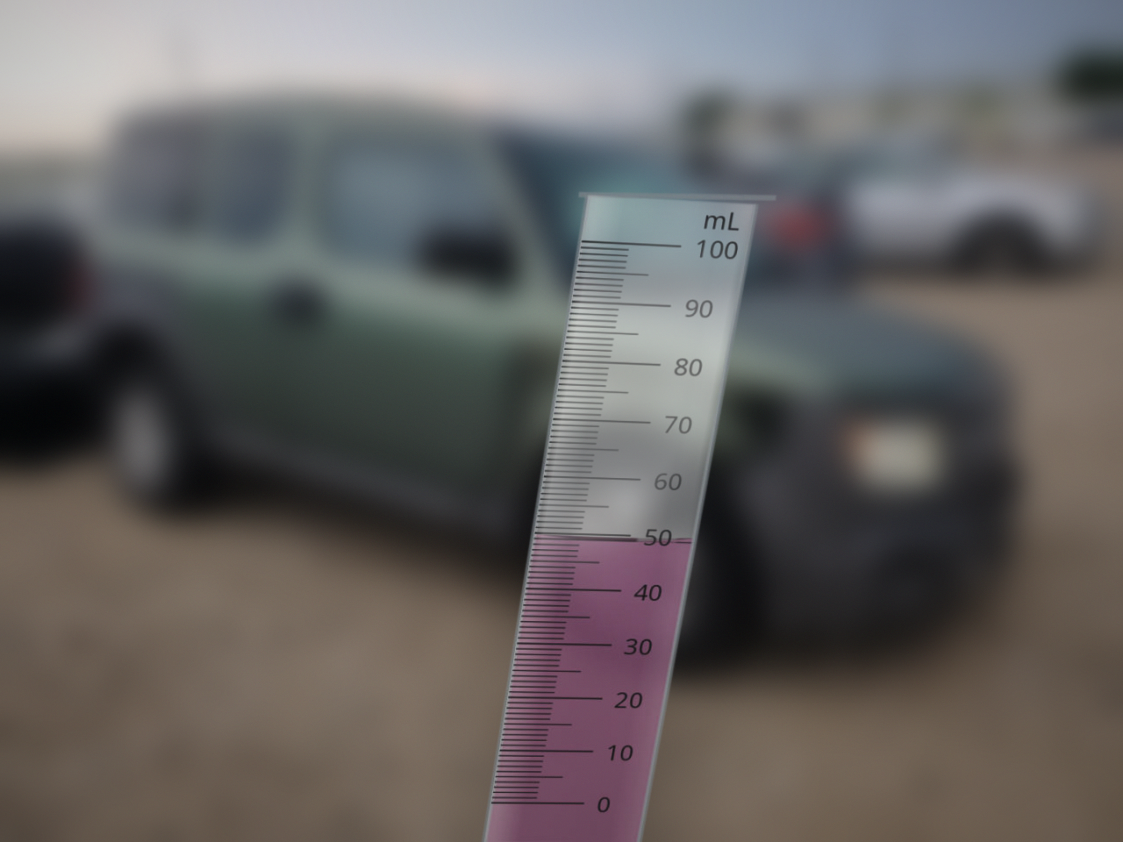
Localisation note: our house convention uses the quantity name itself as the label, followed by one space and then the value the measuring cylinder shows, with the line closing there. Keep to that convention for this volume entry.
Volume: 49 mL
